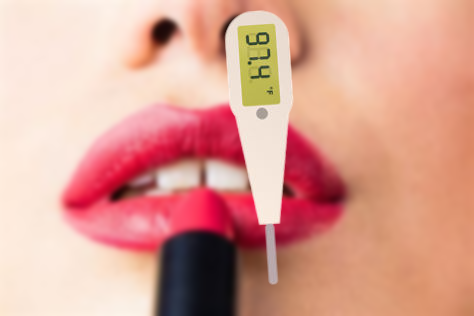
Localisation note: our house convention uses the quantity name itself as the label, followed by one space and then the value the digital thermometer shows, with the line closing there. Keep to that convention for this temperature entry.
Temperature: 97.4 °F
